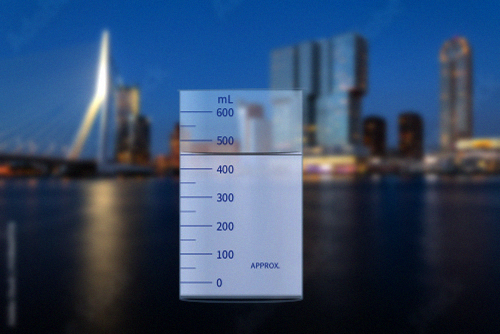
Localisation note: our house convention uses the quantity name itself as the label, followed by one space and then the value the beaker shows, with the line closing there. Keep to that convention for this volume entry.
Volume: 450 mL
